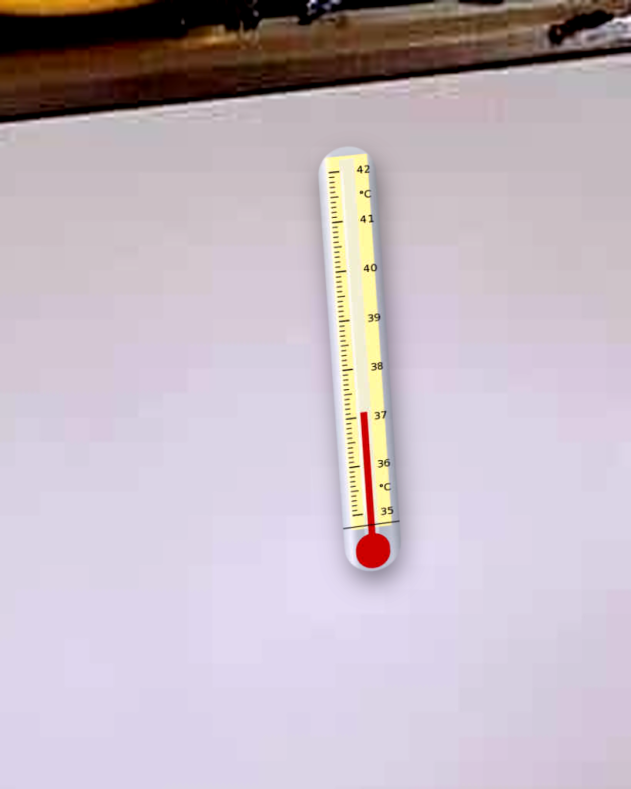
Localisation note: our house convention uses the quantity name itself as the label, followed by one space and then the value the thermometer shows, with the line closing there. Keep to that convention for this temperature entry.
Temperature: 37.1 °C
